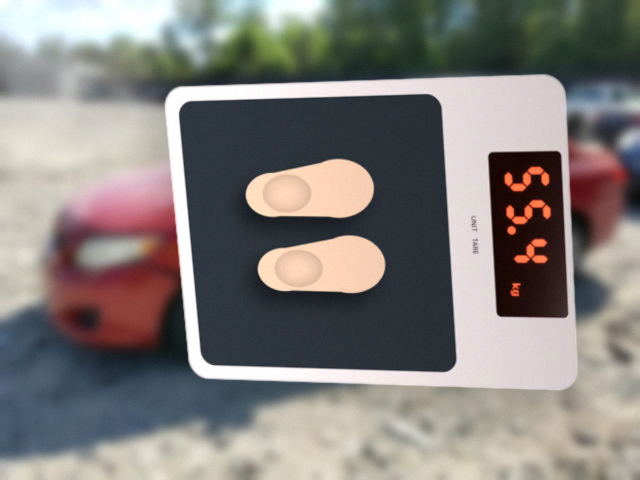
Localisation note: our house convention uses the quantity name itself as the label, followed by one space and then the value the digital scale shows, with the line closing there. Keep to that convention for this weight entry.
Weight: 55.4 kg
